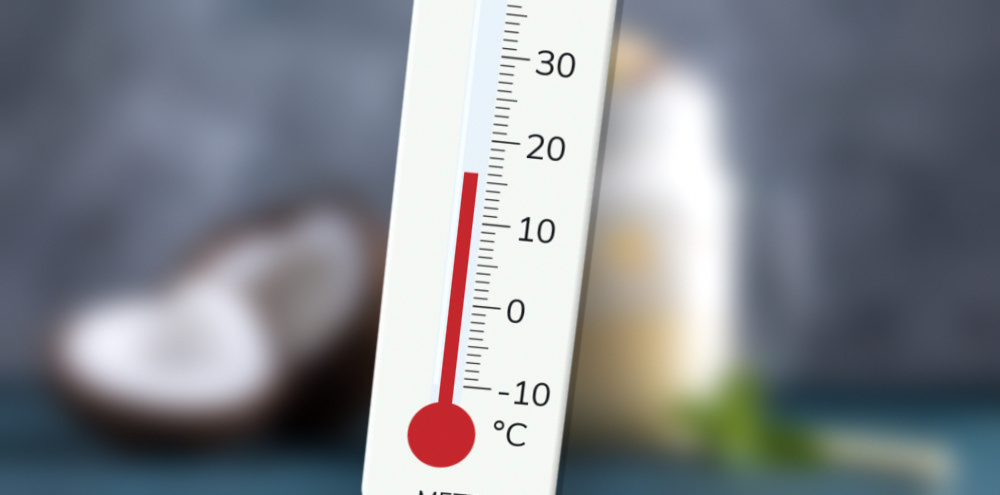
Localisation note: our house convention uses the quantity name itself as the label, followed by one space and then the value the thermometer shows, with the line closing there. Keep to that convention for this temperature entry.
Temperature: 16 °C
